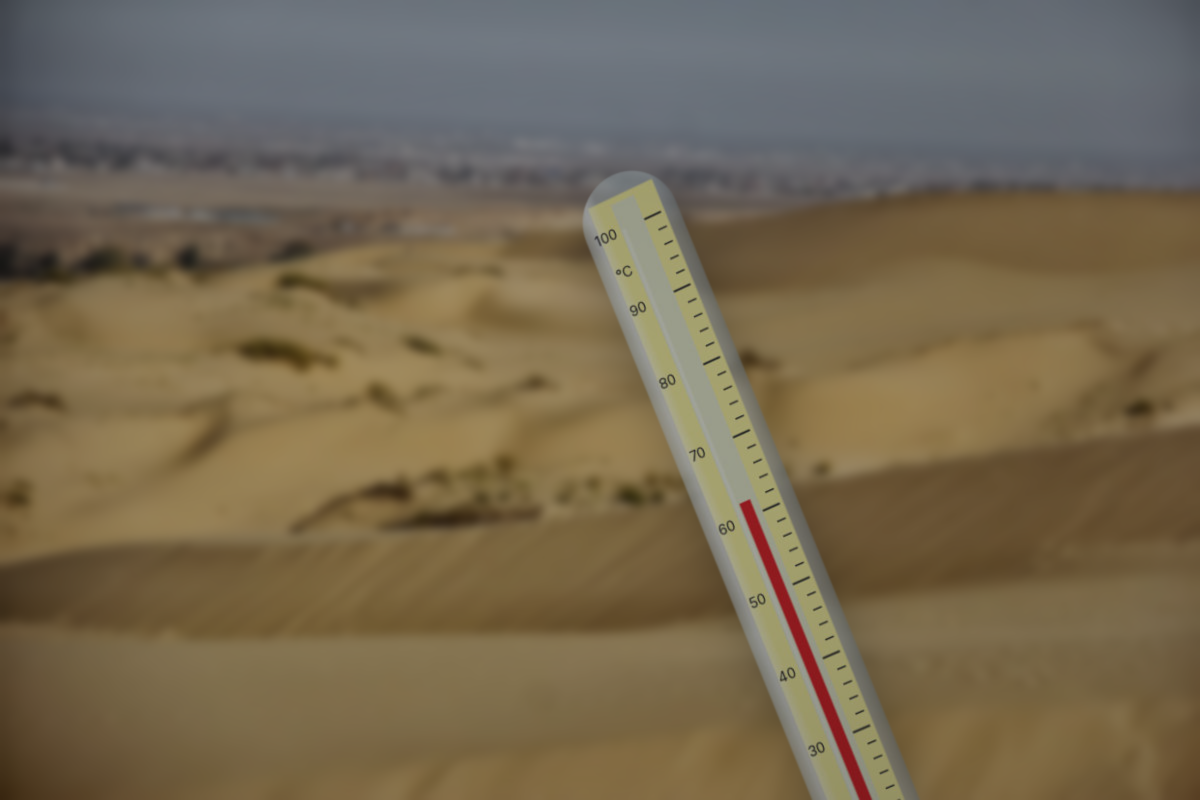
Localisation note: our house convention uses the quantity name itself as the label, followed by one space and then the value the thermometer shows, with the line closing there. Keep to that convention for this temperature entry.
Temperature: 62 °C
